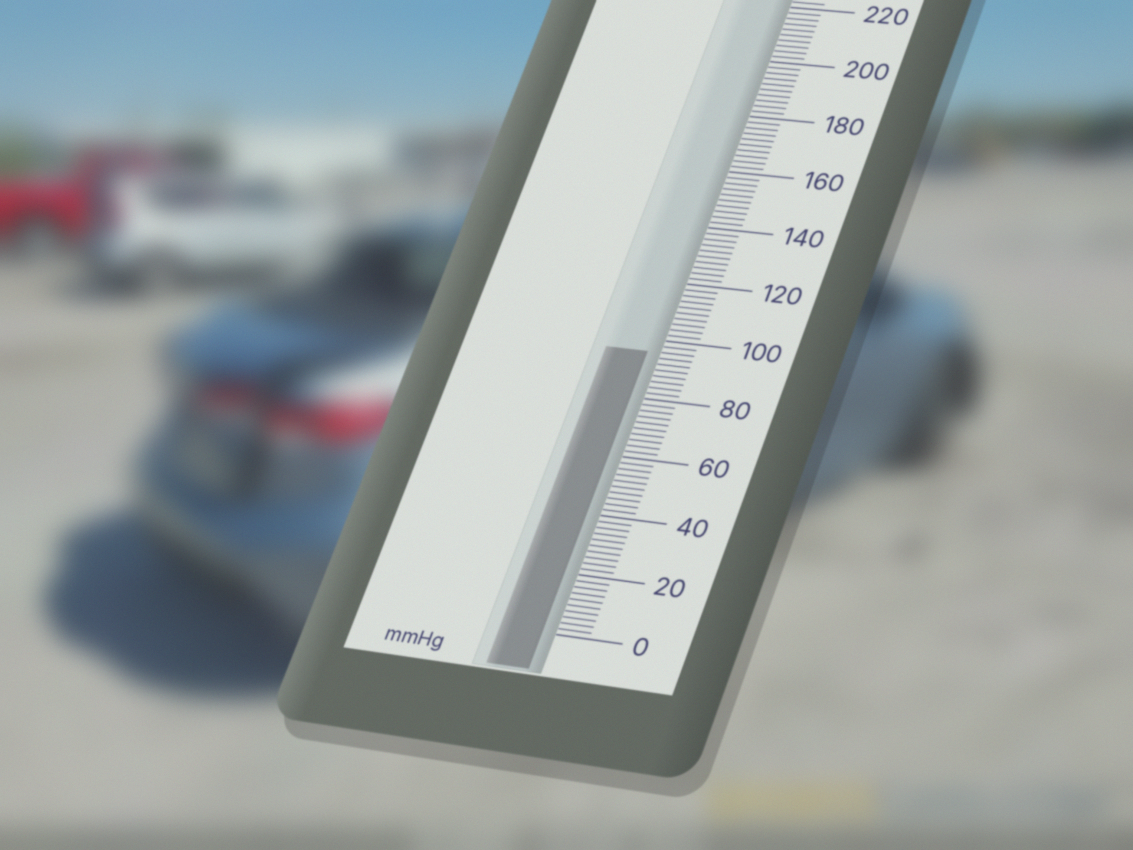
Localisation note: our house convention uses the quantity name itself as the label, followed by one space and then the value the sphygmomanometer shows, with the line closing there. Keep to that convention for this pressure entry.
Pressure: 96 mmHg
